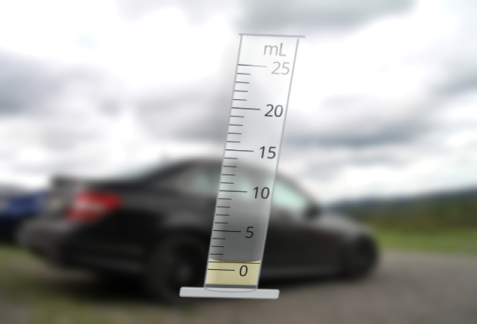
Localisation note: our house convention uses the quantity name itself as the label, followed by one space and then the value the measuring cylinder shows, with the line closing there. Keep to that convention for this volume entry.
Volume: 1 mL
